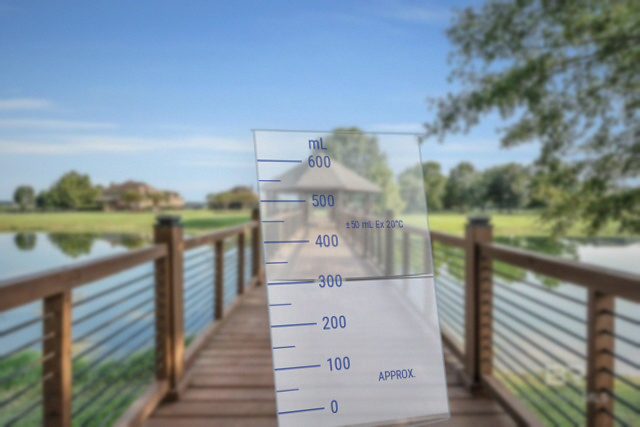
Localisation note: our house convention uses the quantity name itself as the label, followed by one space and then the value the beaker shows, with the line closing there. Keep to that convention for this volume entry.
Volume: 300 mL
